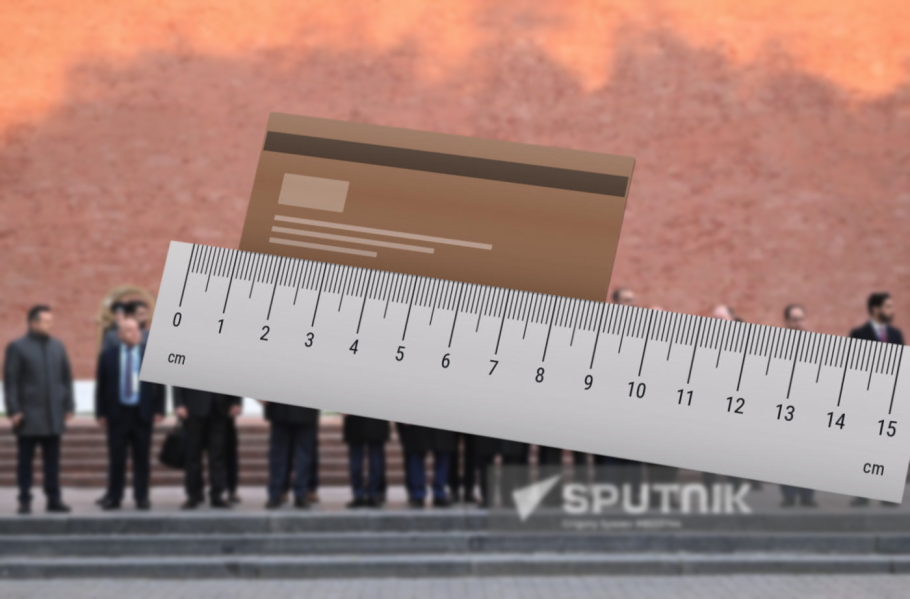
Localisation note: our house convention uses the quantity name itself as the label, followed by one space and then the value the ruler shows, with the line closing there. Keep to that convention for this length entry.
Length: 8 cm
